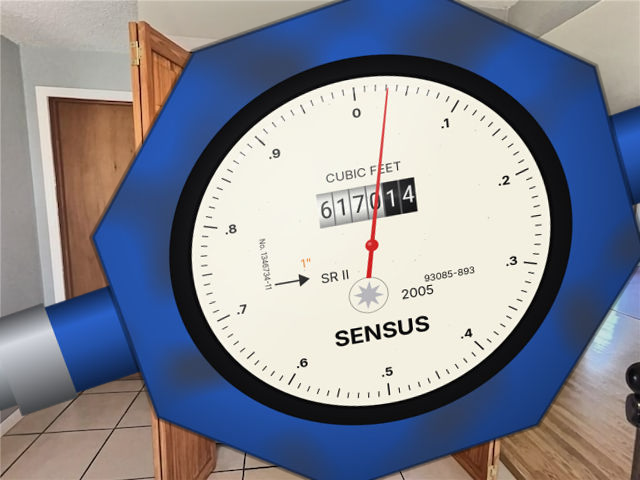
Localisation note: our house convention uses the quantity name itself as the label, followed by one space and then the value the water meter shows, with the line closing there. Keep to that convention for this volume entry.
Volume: 617014.03 ft³
